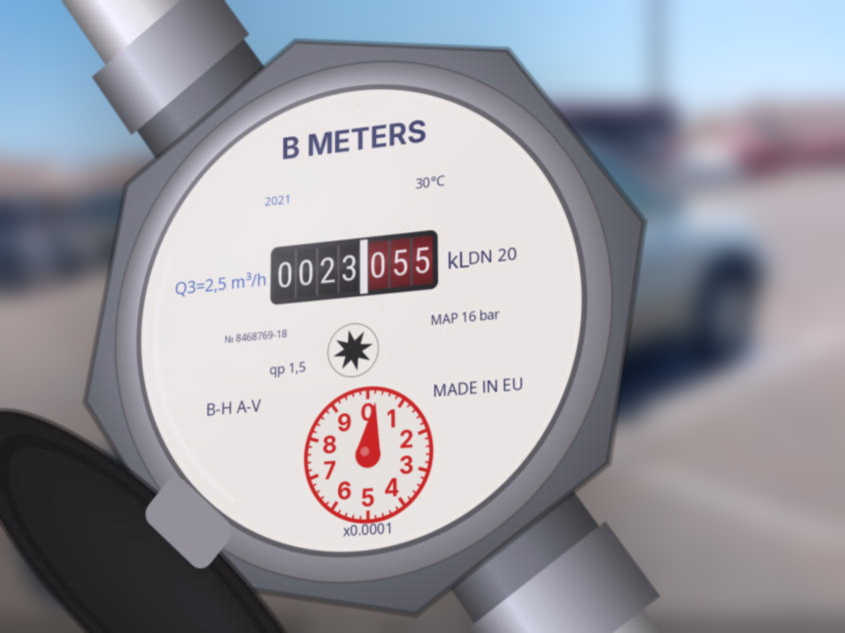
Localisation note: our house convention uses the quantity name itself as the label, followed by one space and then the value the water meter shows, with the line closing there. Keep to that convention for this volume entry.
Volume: 23.0550 kL
